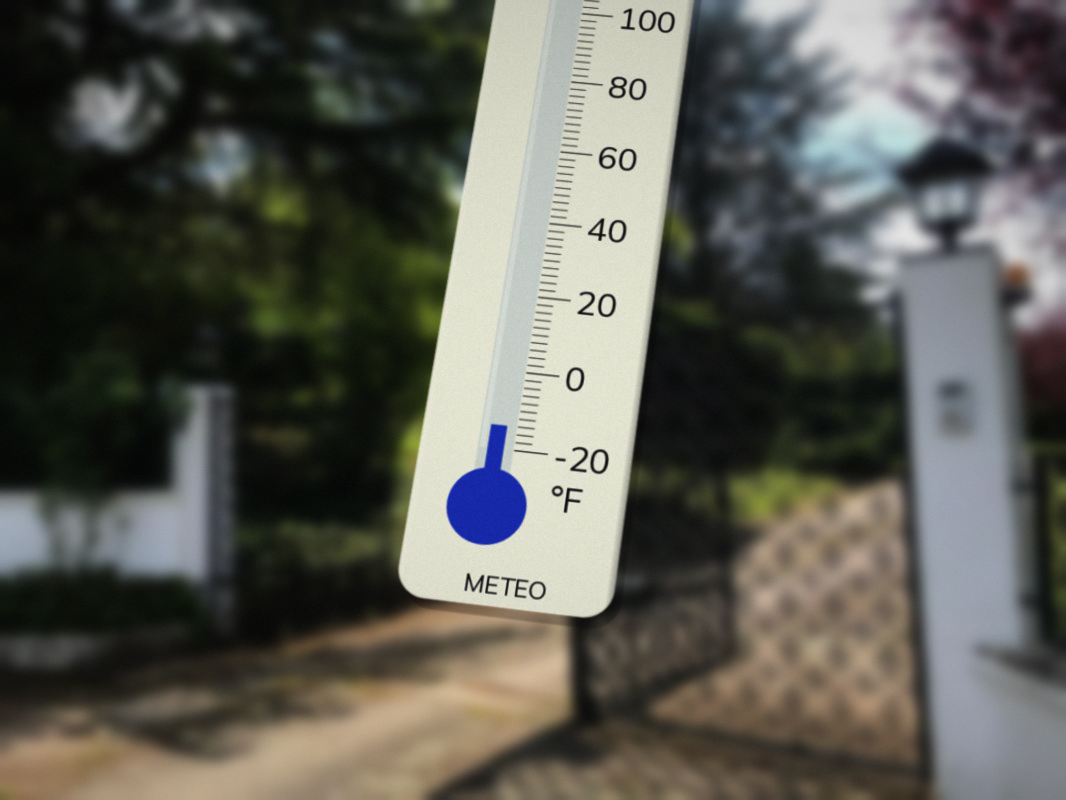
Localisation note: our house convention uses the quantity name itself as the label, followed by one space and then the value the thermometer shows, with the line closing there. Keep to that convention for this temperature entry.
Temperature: -14 °F
